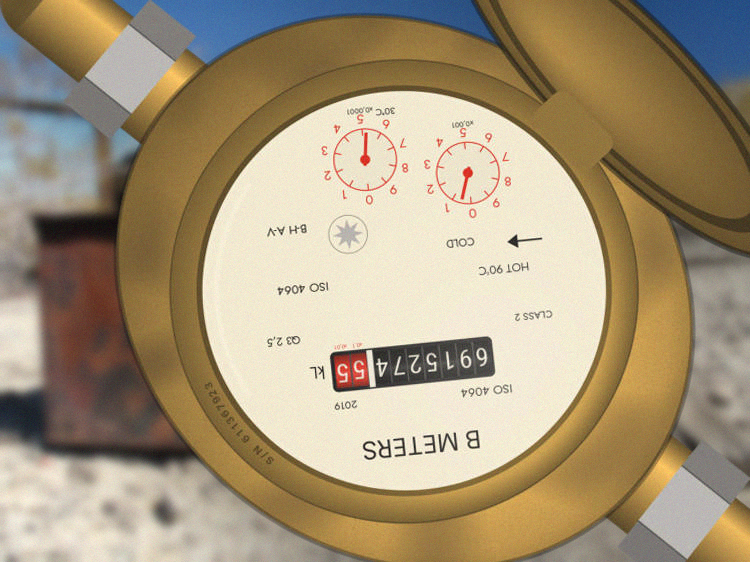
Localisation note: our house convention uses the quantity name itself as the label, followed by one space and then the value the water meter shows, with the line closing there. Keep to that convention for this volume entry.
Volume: 6915274.5505 kL
